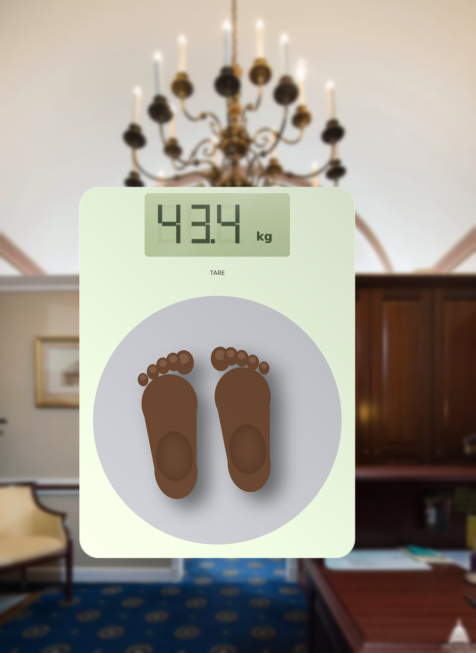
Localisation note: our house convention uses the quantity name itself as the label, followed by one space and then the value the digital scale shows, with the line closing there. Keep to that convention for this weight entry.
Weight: 43.4 kg
